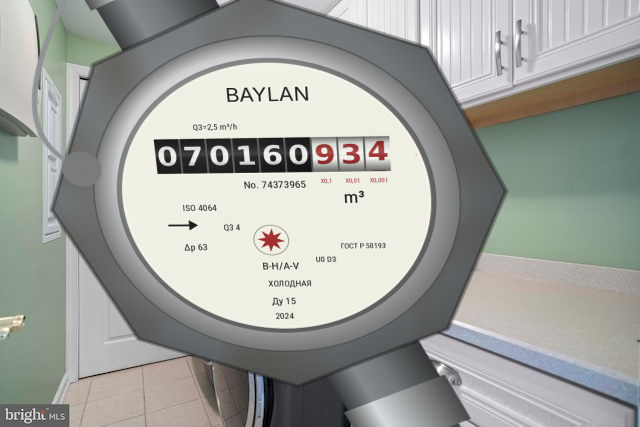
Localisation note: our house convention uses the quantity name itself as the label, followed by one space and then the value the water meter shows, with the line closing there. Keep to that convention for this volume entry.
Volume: 70160.934 m³
